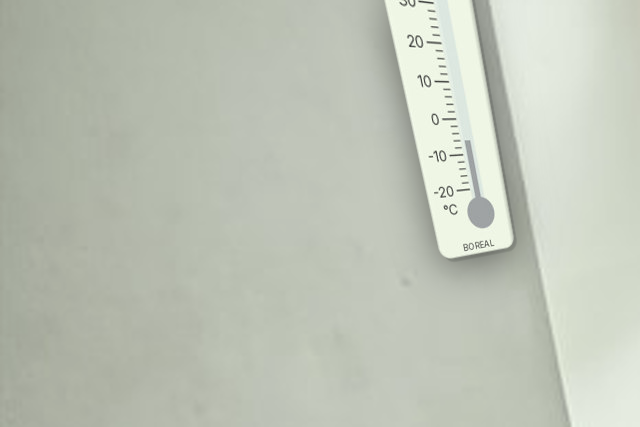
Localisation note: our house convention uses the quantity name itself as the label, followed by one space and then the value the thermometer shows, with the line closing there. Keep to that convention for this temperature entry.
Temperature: -6 °C
